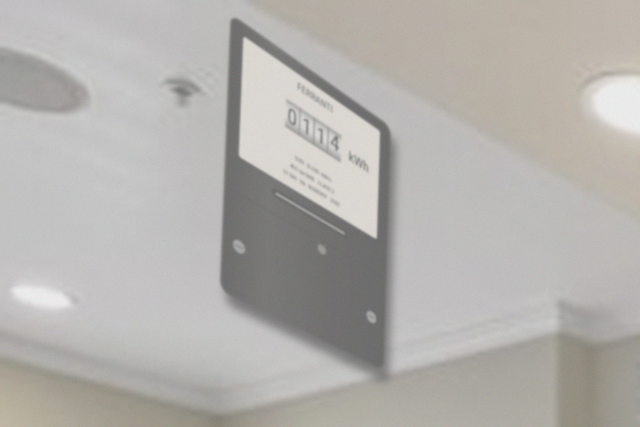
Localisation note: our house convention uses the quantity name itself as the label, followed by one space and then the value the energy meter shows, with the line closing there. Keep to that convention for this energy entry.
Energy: 114 kWh
